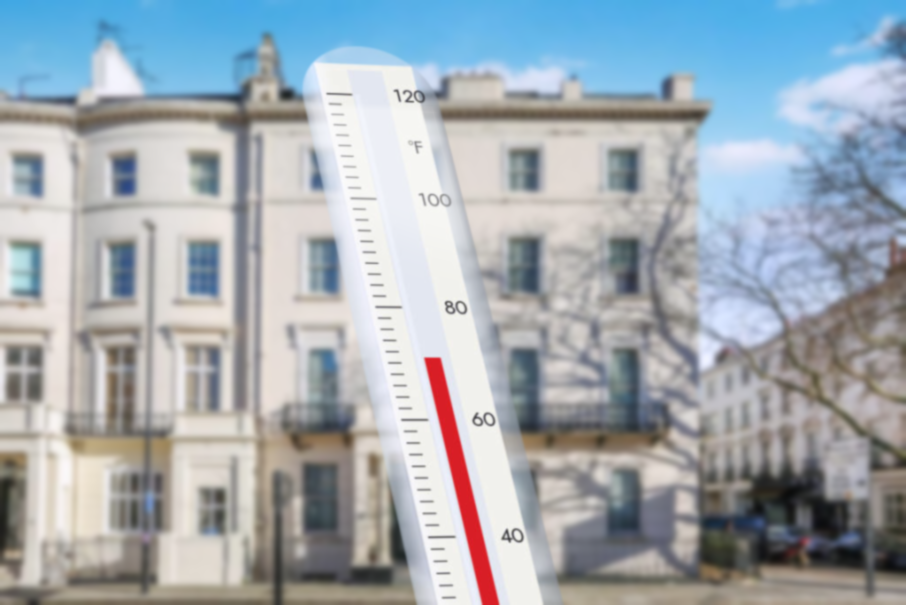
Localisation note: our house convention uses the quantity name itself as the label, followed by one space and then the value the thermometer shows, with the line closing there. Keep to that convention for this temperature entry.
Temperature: 71 °F
